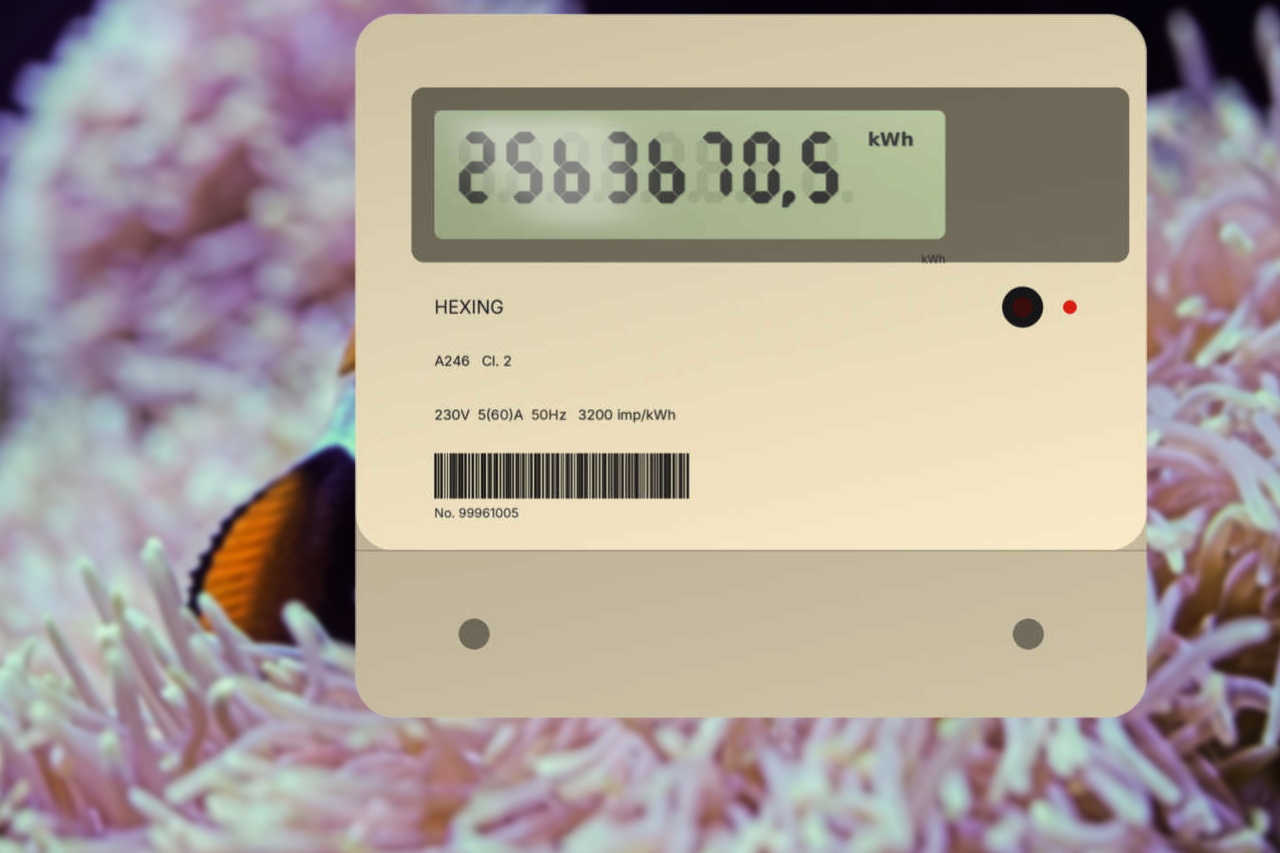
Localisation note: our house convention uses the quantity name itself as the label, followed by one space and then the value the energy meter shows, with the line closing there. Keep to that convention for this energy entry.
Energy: 2563670.5 kWh
